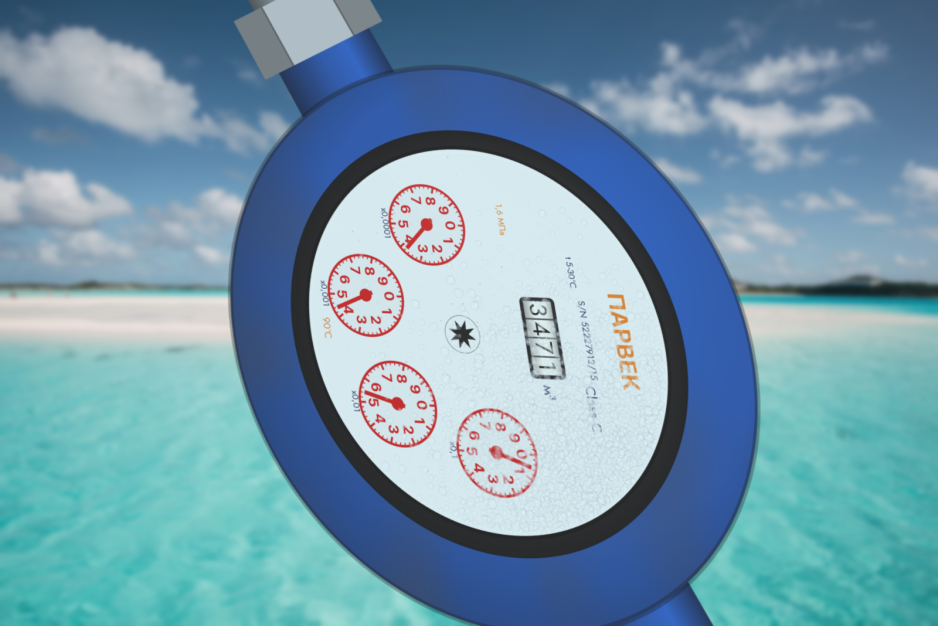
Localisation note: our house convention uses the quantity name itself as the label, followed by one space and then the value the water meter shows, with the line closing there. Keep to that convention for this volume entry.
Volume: 3471.0543 m³
